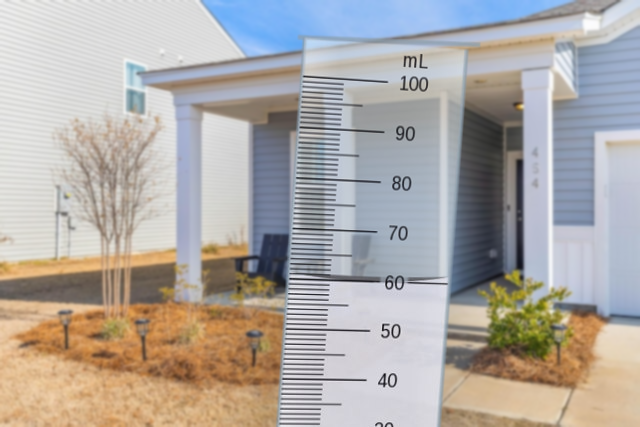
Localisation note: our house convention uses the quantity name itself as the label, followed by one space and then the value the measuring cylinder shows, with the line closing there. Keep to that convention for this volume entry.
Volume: 60 mL
